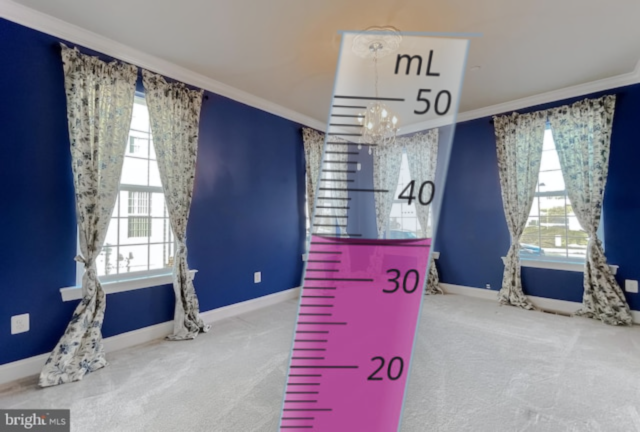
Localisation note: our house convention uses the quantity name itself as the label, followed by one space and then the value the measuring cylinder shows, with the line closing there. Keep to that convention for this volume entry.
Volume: 34 mL
